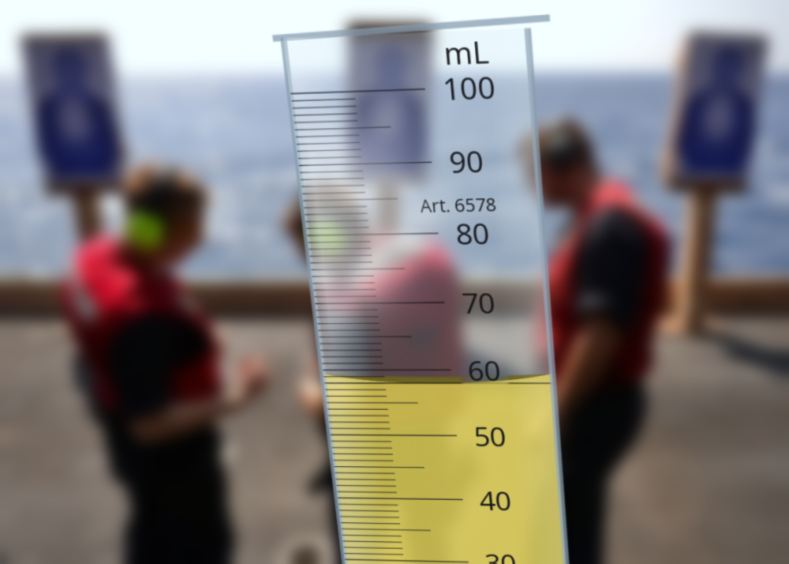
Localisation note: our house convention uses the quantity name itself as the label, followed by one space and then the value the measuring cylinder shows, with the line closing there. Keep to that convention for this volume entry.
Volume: 58 mL
